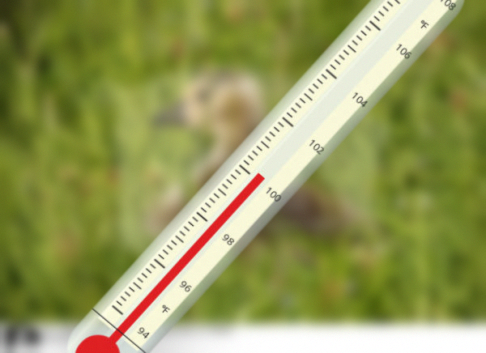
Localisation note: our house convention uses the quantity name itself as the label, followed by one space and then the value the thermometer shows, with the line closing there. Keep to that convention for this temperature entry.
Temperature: 100.2 °F
